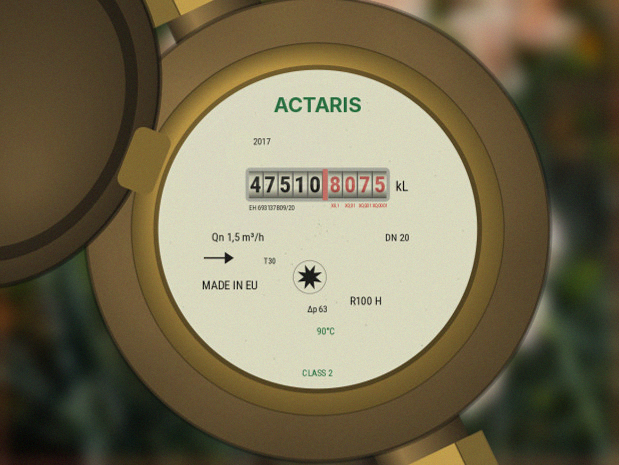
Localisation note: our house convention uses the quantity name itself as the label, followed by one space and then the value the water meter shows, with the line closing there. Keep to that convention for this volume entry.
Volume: 47510.8075 kL
